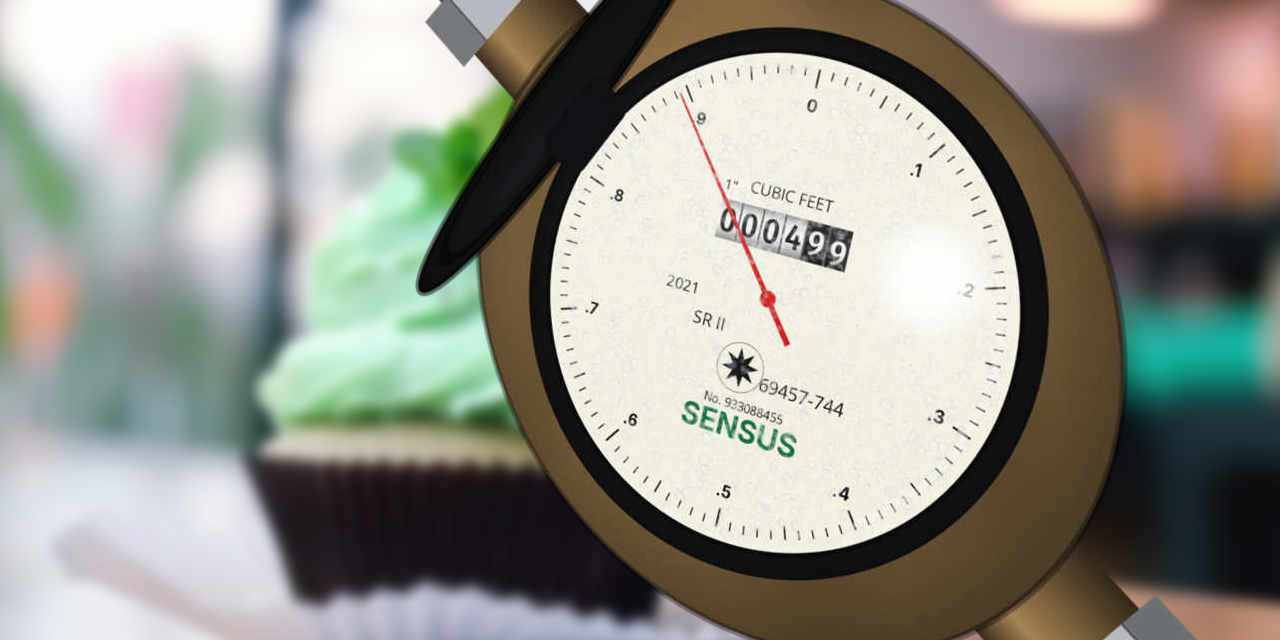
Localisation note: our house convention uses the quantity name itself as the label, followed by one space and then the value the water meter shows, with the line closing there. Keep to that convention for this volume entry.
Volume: 498.89 ft³
